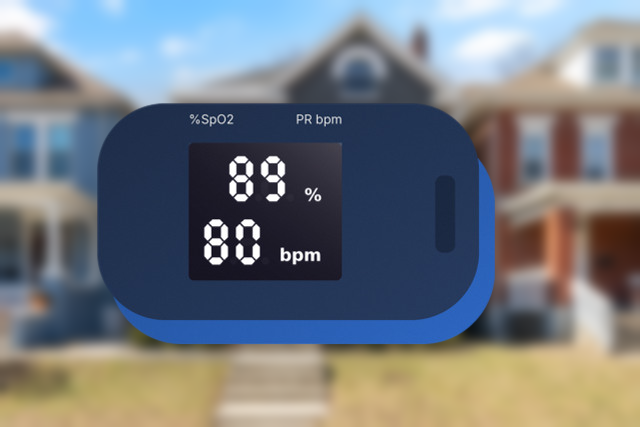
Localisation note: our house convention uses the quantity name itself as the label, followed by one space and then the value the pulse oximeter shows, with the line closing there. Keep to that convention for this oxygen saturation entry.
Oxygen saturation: 89 %
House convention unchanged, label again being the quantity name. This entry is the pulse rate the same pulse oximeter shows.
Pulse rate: 80 bpm
